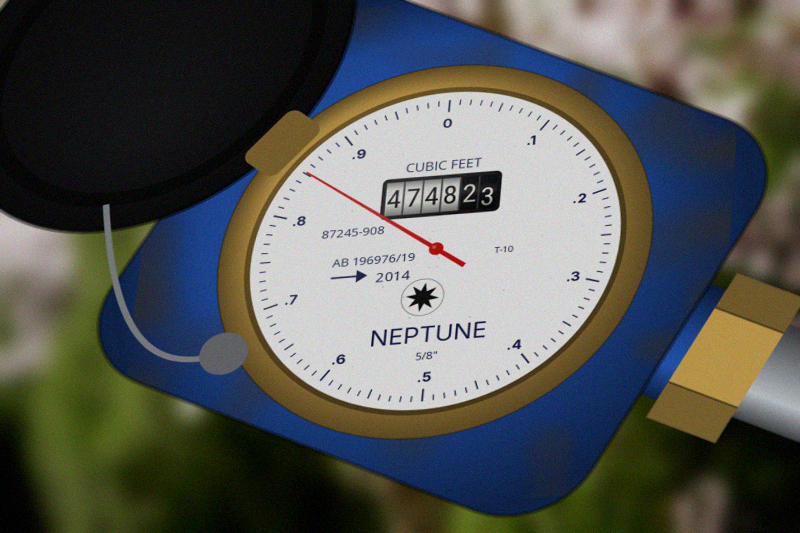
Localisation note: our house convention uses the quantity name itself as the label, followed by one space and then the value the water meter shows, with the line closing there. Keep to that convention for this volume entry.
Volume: 474822.85 ft³
